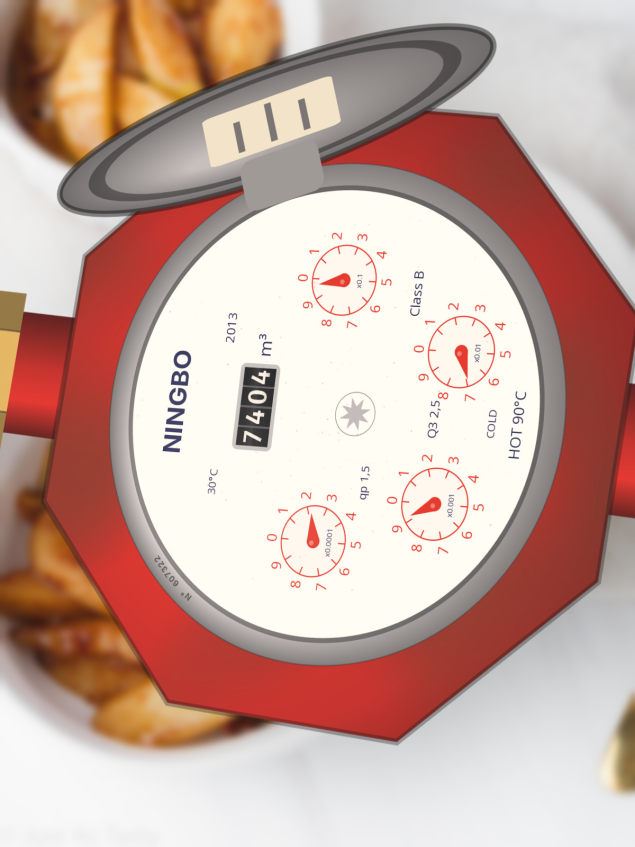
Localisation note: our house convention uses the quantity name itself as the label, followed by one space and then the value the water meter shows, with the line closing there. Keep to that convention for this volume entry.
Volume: 7403.9692 m³
